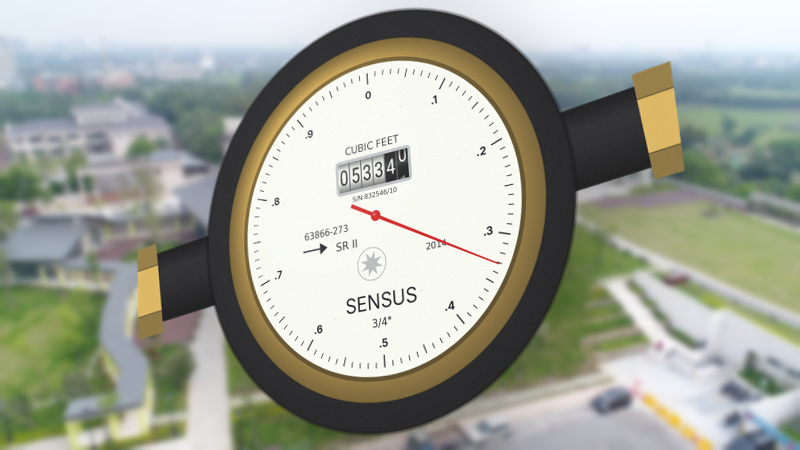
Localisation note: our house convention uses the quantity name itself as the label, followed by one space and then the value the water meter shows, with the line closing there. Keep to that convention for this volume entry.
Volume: 53340.33 ft³
